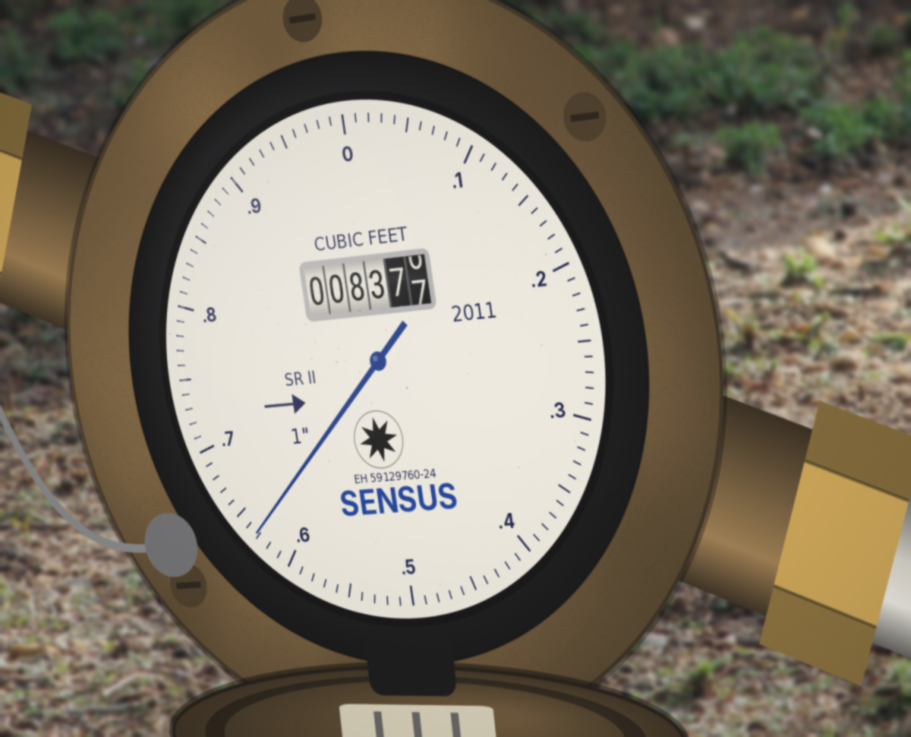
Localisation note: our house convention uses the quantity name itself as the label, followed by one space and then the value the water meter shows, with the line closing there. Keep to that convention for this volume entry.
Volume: 8376.63 ft³
